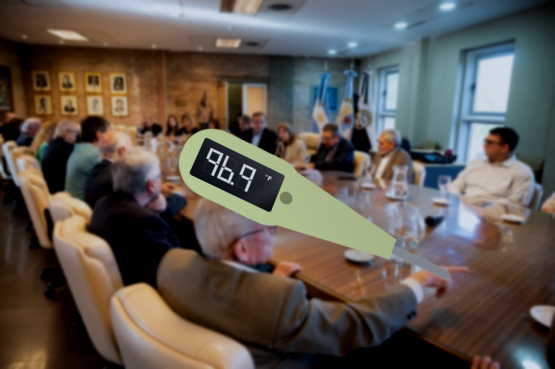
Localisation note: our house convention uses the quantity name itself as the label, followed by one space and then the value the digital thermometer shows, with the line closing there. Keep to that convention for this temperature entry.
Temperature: 96.9 °F
